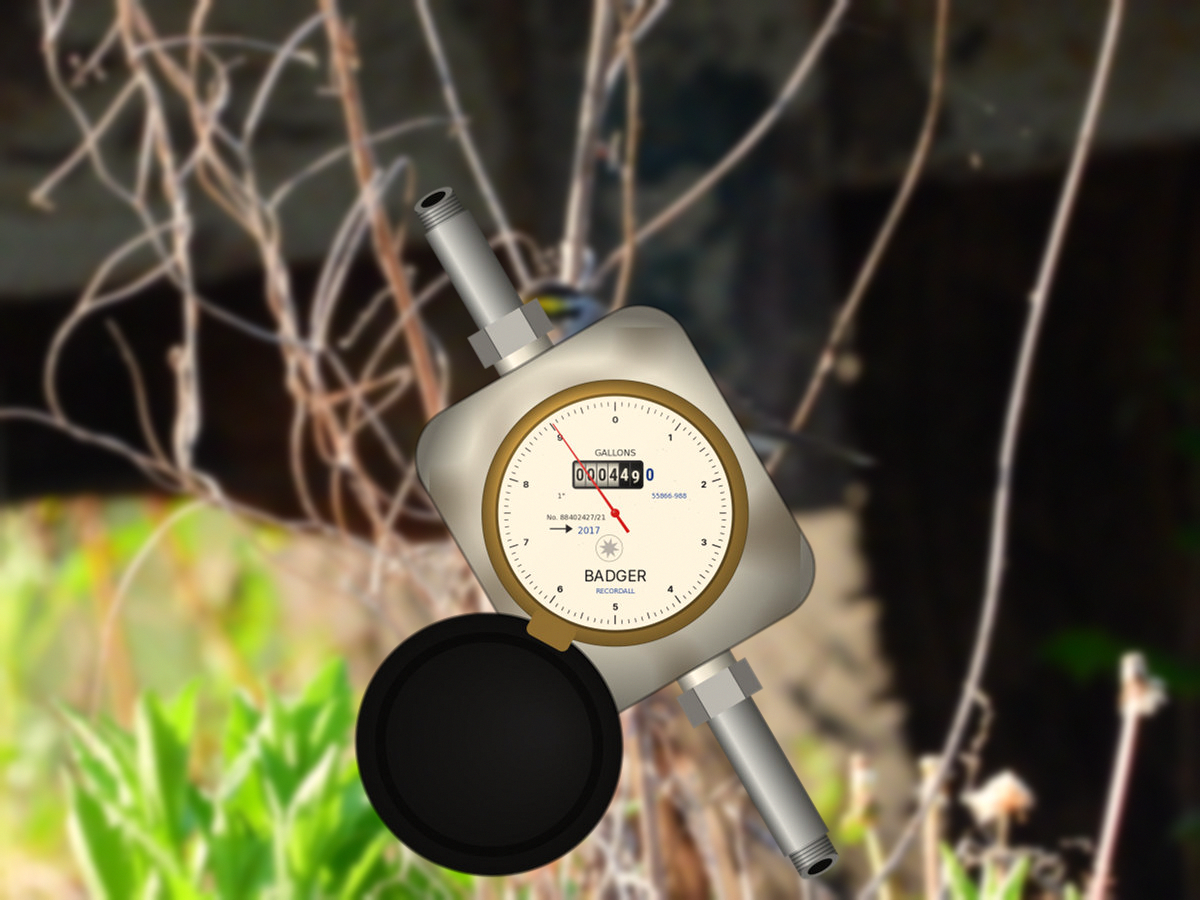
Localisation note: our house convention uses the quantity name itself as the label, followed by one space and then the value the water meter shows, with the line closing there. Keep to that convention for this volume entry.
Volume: 4489.0 gal
